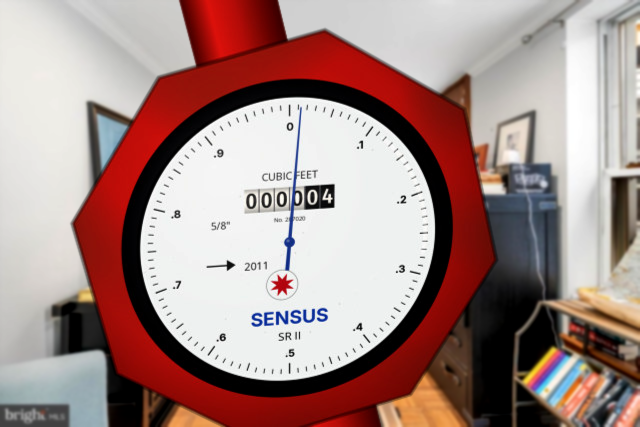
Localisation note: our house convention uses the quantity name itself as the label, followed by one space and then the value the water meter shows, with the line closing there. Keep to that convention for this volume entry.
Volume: 4.01 ft³
